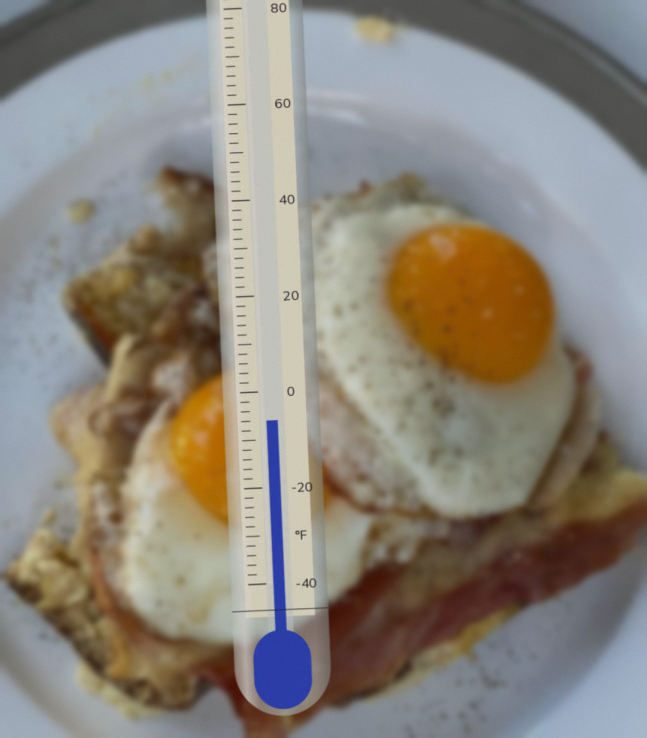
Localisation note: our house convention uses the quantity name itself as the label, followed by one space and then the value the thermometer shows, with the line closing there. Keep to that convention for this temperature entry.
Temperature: -6 °F
